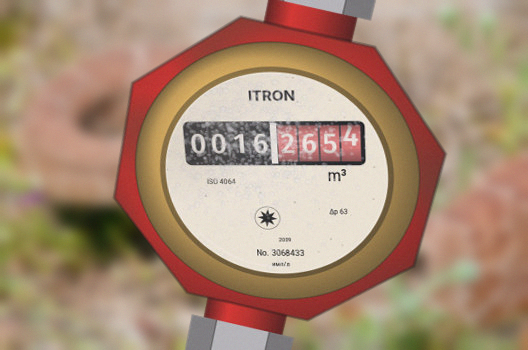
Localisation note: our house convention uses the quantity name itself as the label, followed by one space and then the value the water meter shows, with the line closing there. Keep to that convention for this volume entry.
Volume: 16.2654 m³
